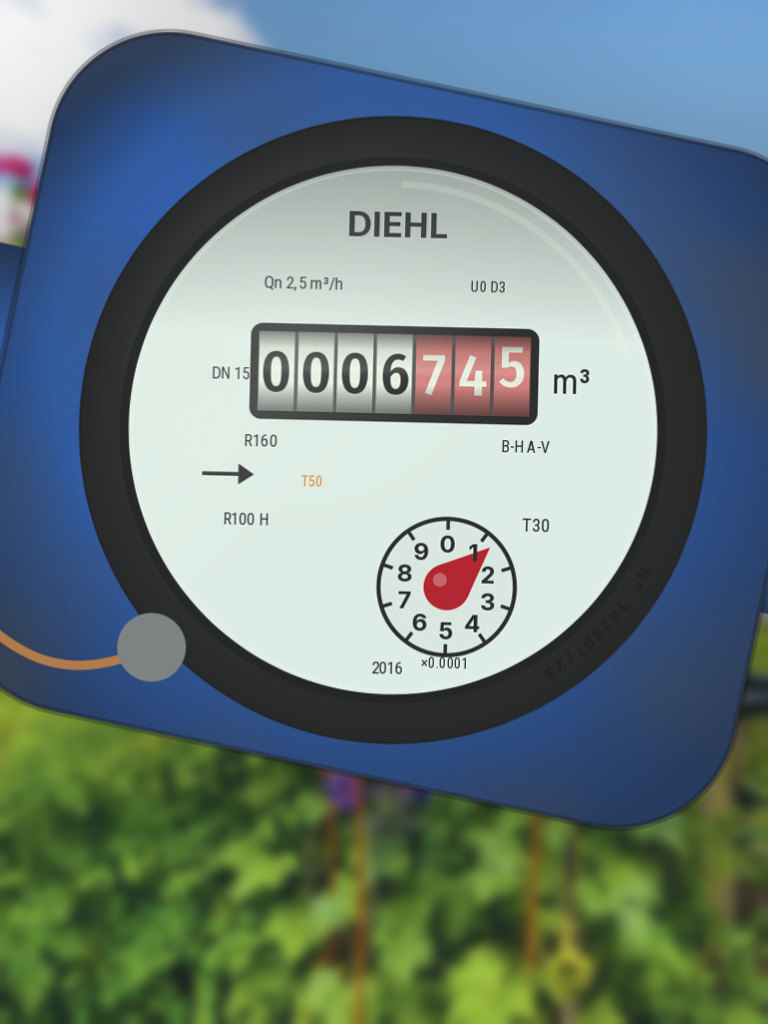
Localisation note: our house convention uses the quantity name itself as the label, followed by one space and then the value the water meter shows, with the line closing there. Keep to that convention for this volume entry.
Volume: 6.7451 m³
